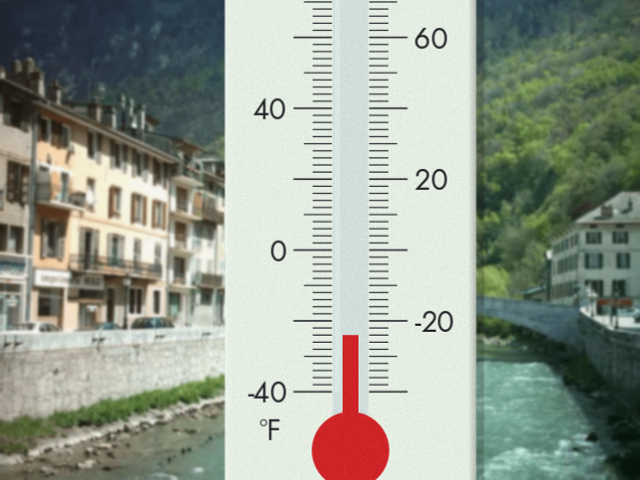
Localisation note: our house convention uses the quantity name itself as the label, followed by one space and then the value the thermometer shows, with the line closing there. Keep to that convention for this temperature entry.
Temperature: -24 °F
